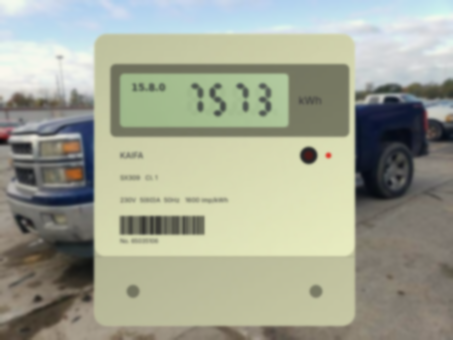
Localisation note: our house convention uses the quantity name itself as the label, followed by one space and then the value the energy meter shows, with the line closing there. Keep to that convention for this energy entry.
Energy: 7573 kWh
